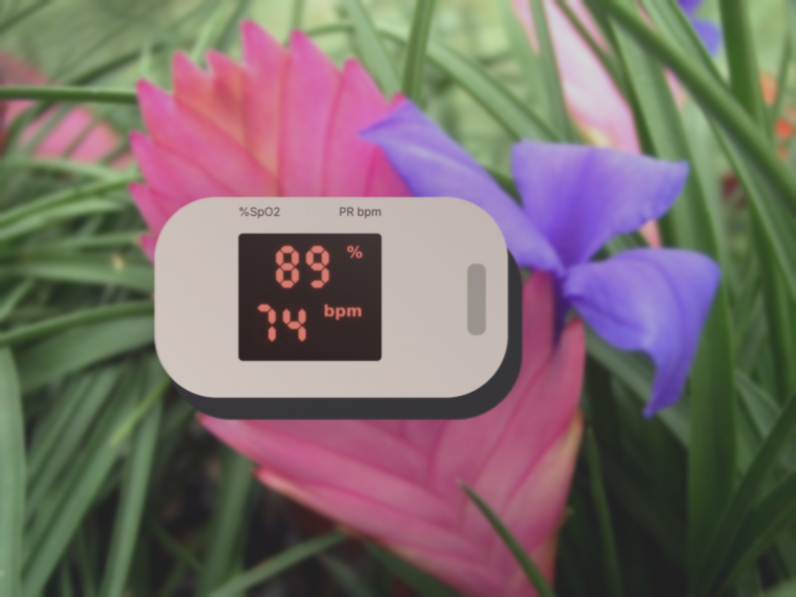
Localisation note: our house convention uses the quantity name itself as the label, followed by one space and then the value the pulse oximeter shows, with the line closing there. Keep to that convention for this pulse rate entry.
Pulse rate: 74 bpm
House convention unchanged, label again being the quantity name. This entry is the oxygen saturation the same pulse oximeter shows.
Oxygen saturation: 89 %
